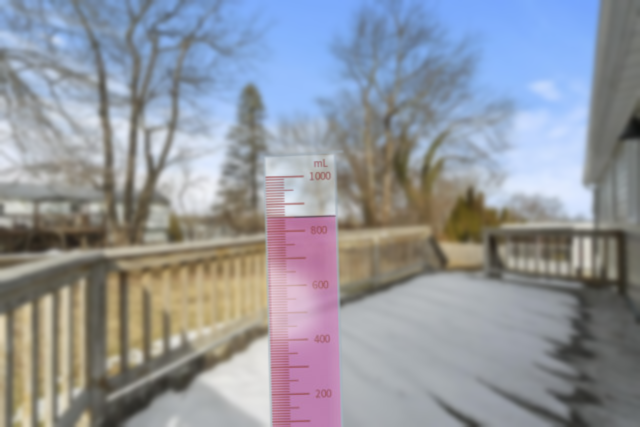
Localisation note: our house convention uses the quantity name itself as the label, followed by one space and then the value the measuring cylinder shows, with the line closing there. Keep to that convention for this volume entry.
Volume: 850 mL
